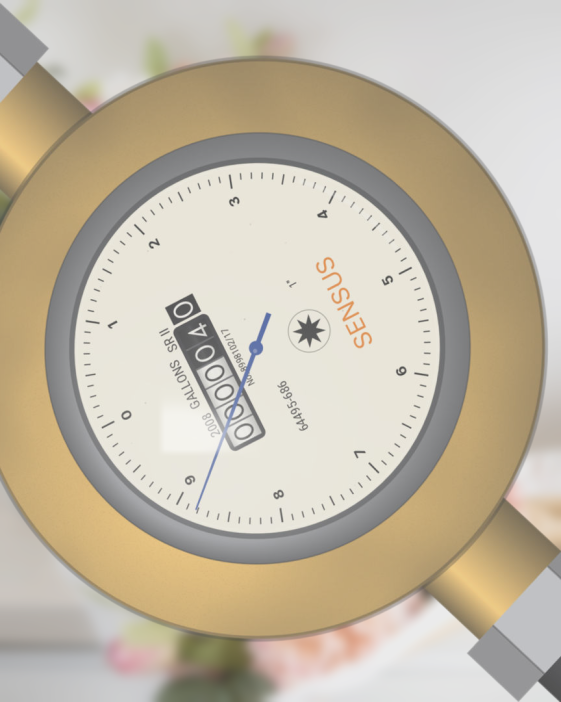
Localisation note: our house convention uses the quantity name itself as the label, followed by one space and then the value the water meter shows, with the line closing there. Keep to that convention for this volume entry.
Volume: 38.8 gal
